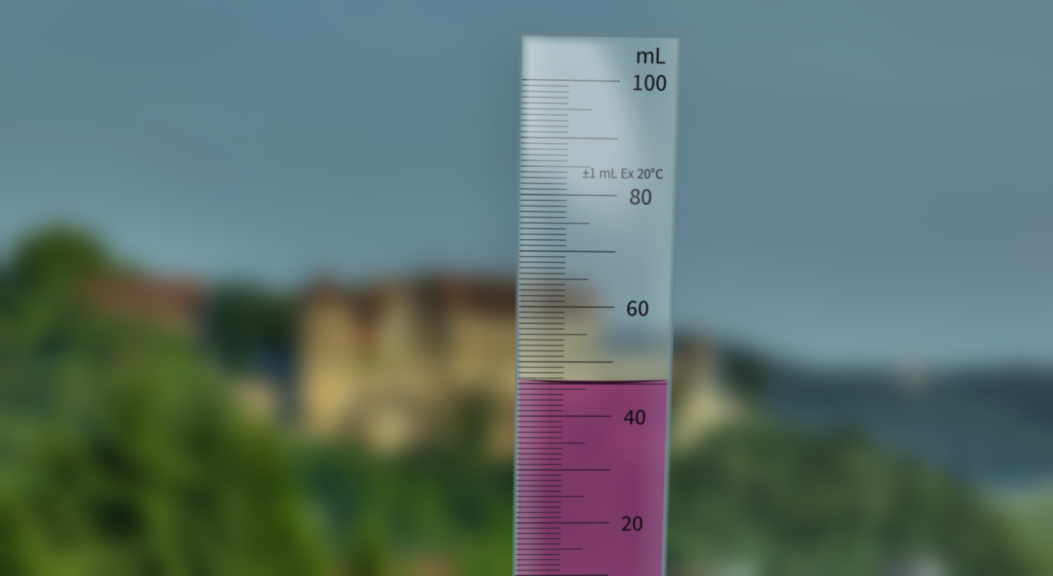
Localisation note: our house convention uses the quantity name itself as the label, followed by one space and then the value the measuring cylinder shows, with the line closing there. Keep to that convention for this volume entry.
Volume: 46 mL
